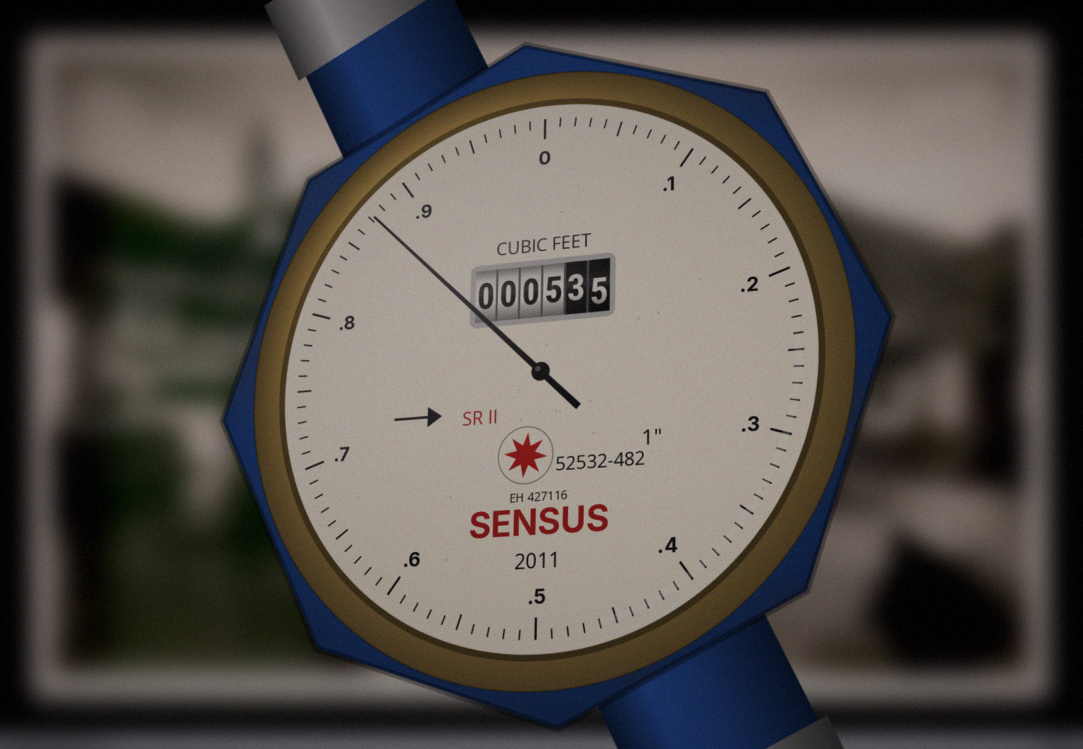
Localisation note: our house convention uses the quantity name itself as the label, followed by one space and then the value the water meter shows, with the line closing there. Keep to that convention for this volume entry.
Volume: 534.87 ft³
